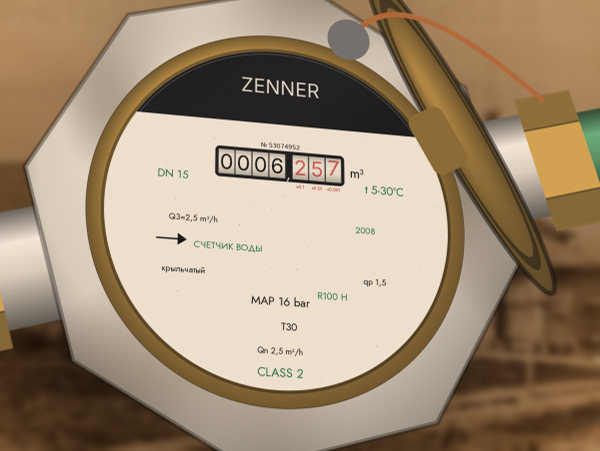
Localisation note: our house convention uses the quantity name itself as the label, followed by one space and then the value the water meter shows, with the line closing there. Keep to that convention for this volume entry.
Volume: 6.257 m³
